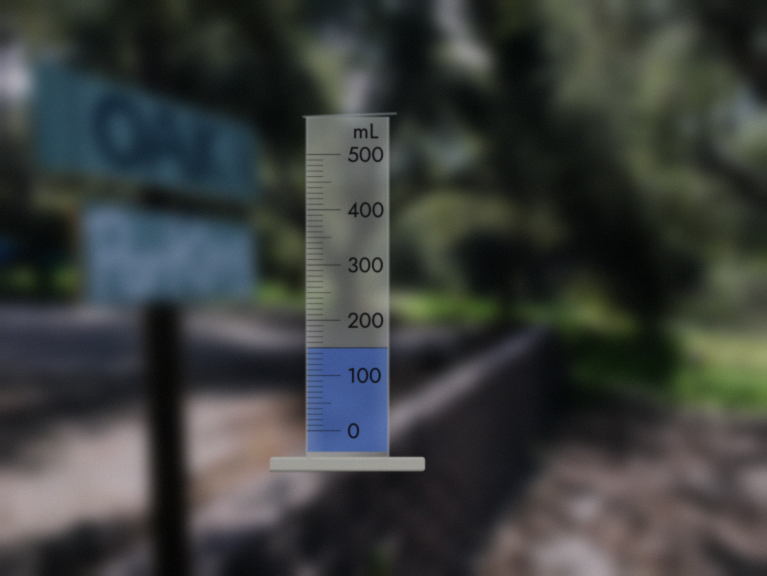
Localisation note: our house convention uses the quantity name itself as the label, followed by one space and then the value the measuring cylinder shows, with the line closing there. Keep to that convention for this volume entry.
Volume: 150 mL
